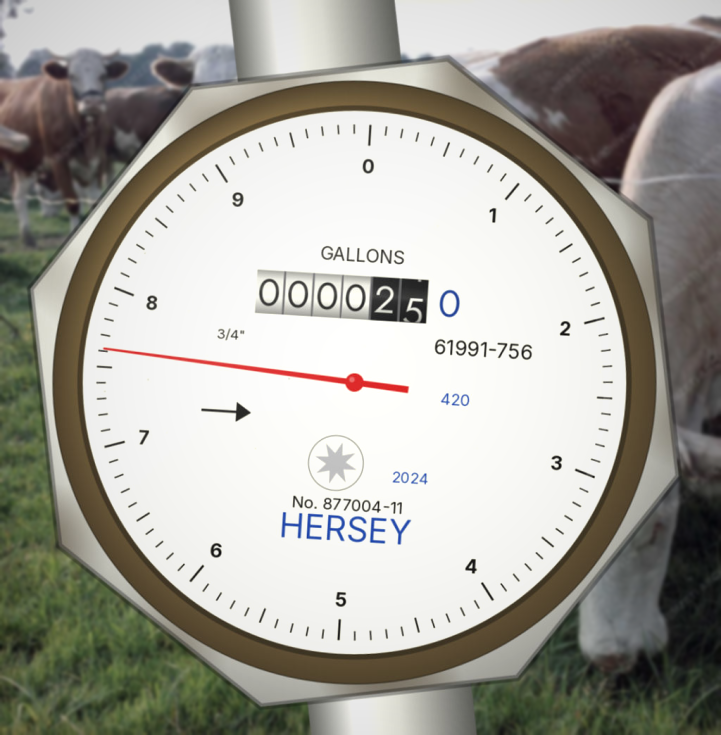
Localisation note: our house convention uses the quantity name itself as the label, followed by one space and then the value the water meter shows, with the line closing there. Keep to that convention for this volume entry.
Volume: 247.6 gal
